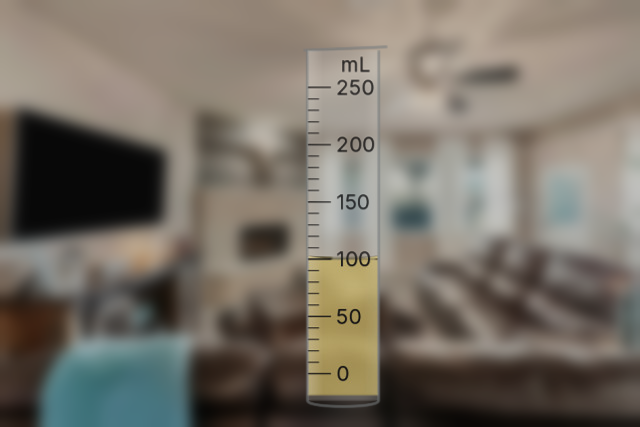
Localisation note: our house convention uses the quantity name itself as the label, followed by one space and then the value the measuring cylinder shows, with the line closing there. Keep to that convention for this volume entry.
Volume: 100 mL
